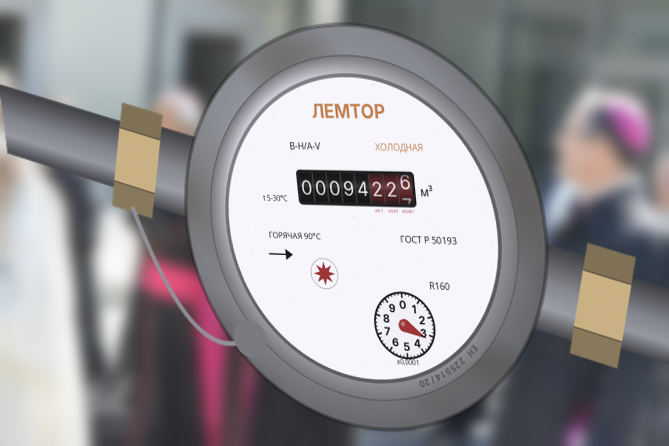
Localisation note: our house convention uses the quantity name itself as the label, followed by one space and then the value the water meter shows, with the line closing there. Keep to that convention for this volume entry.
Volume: 94.2263 m³
